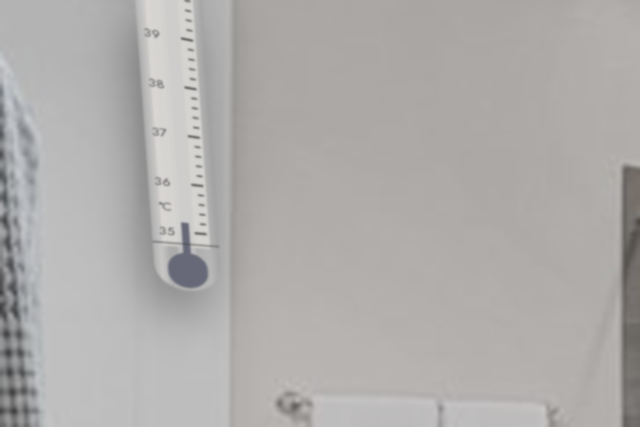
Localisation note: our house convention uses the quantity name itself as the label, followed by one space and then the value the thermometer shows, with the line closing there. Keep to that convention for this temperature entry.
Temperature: 35.2 °C
